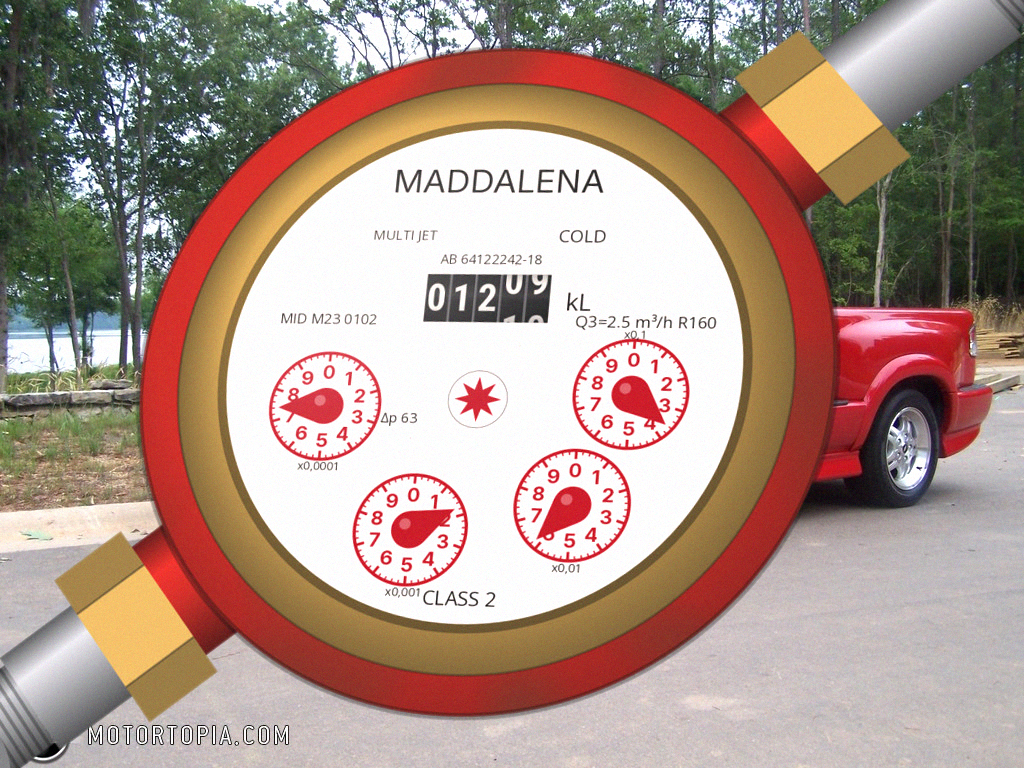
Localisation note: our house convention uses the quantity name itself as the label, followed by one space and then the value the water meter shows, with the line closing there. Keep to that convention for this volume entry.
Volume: 1209.3617 kL
